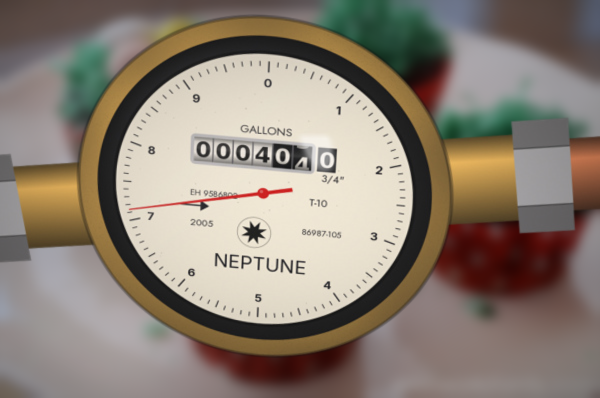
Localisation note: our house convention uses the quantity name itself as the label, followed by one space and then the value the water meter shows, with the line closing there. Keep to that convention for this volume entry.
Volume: 4037.1 gal
